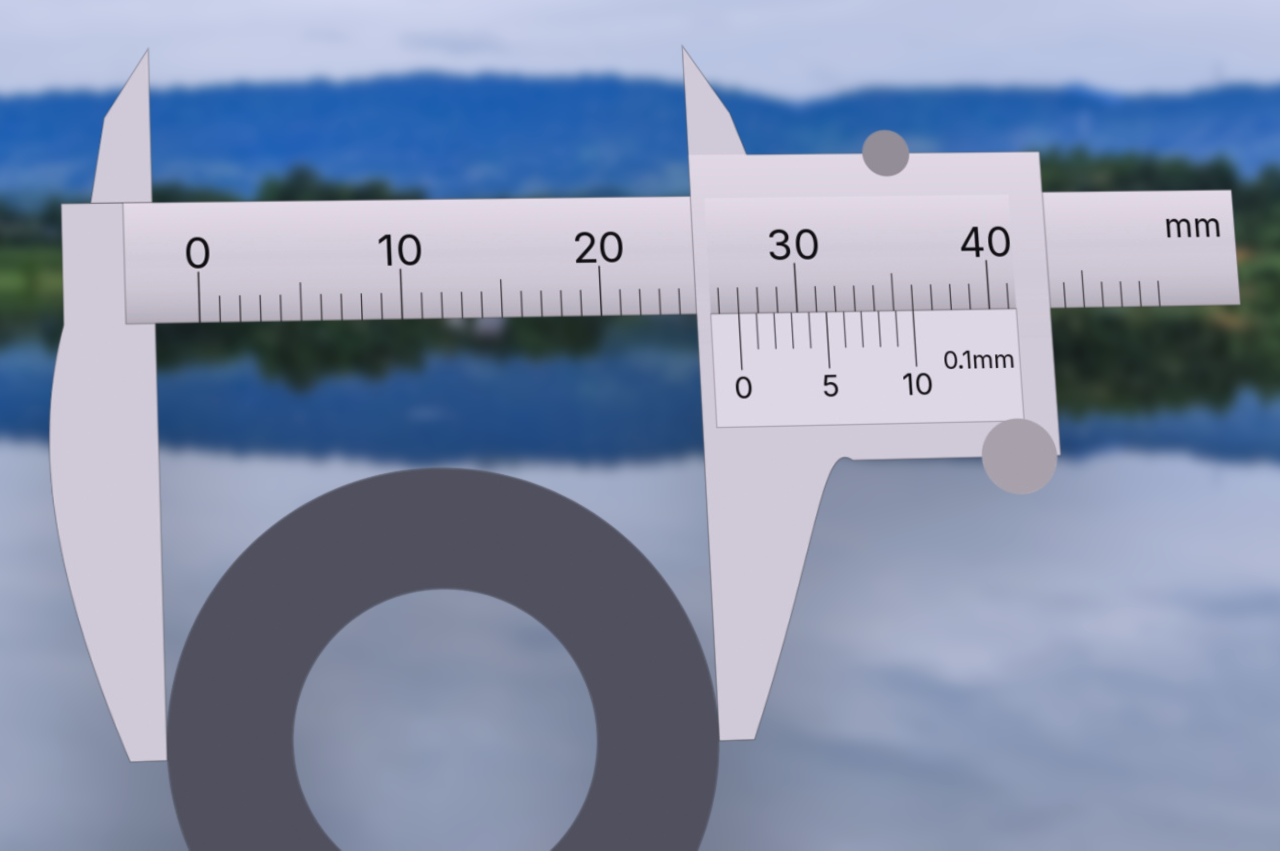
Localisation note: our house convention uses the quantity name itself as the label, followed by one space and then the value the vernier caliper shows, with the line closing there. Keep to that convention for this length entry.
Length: 27.0 mm
